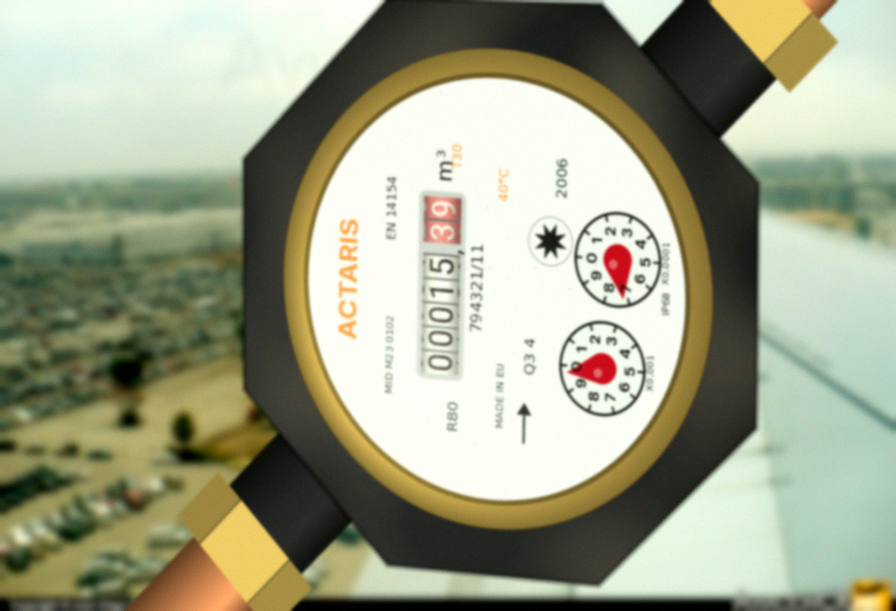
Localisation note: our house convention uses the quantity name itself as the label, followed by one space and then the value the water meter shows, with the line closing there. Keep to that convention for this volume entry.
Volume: 15.3897 m³
